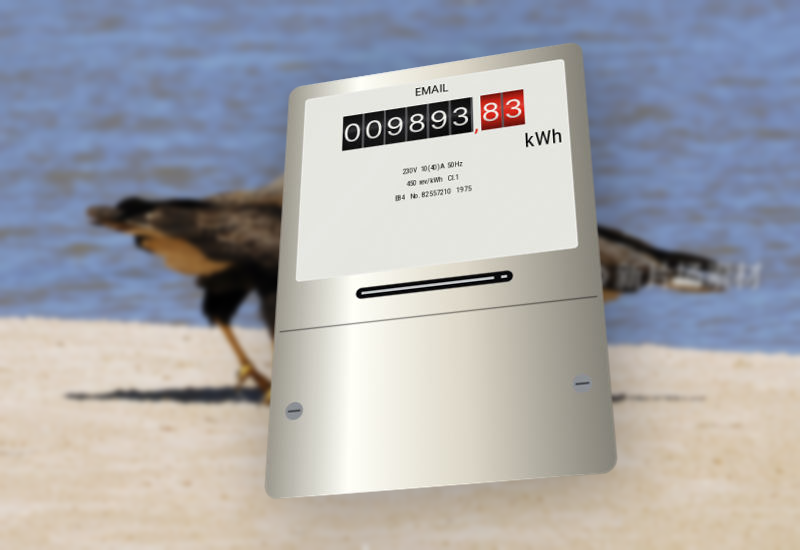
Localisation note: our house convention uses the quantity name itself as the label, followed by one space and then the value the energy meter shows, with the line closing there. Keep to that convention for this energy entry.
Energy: 9893.83 kWh
